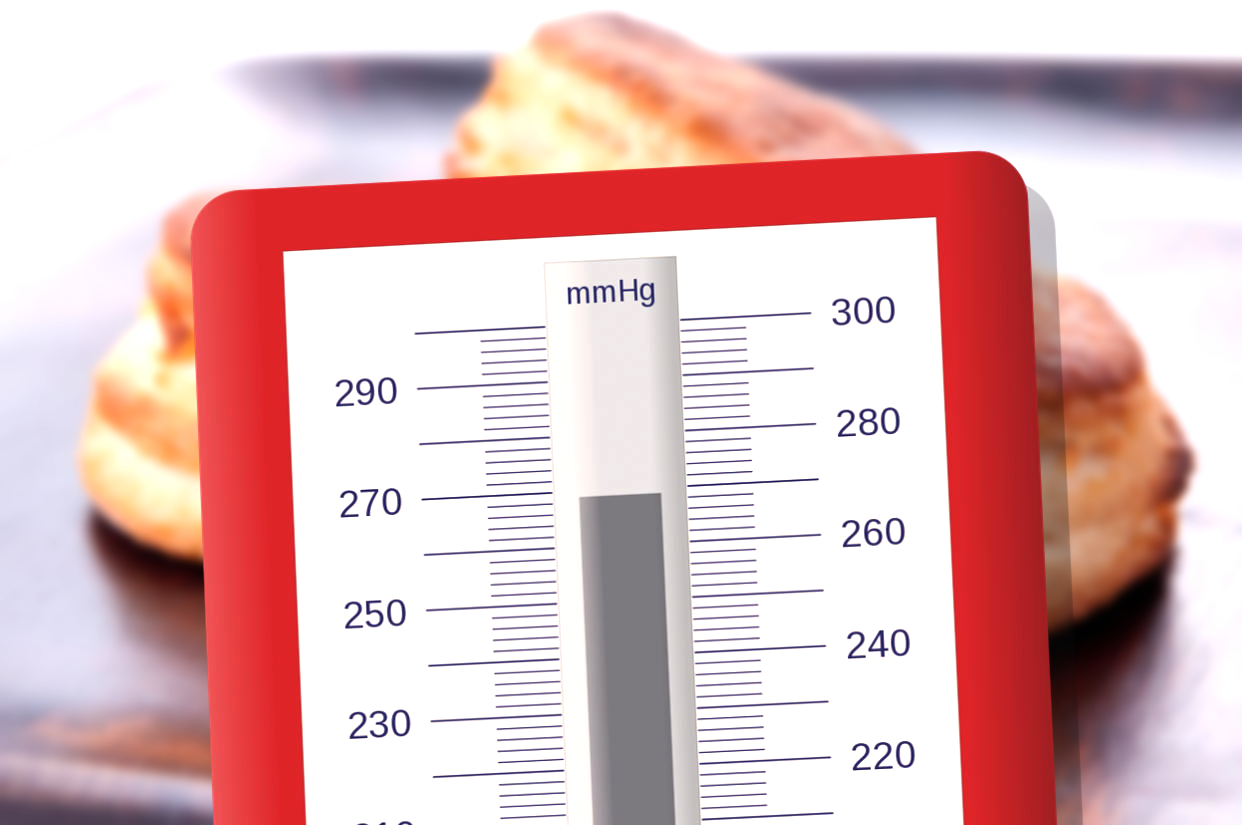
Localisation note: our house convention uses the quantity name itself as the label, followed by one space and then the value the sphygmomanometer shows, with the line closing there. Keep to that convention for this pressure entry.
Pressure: 269 mmHg
